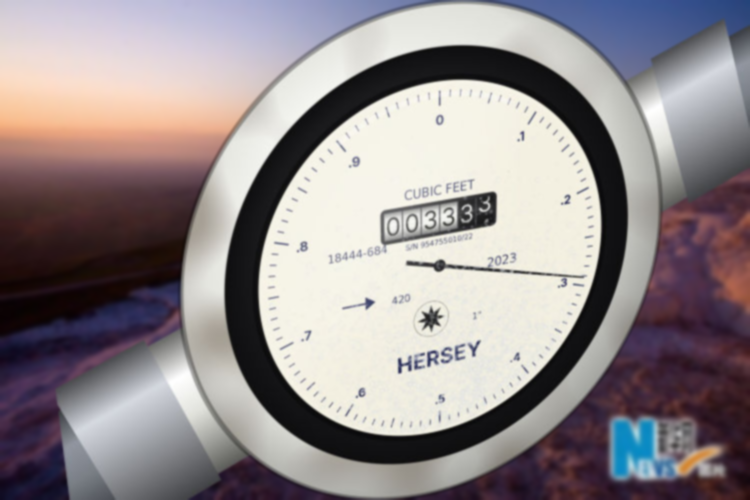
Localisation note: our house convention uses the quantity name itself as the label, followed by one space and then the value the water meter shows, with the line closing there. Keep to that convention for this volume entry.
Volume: 3333.29 ft³
